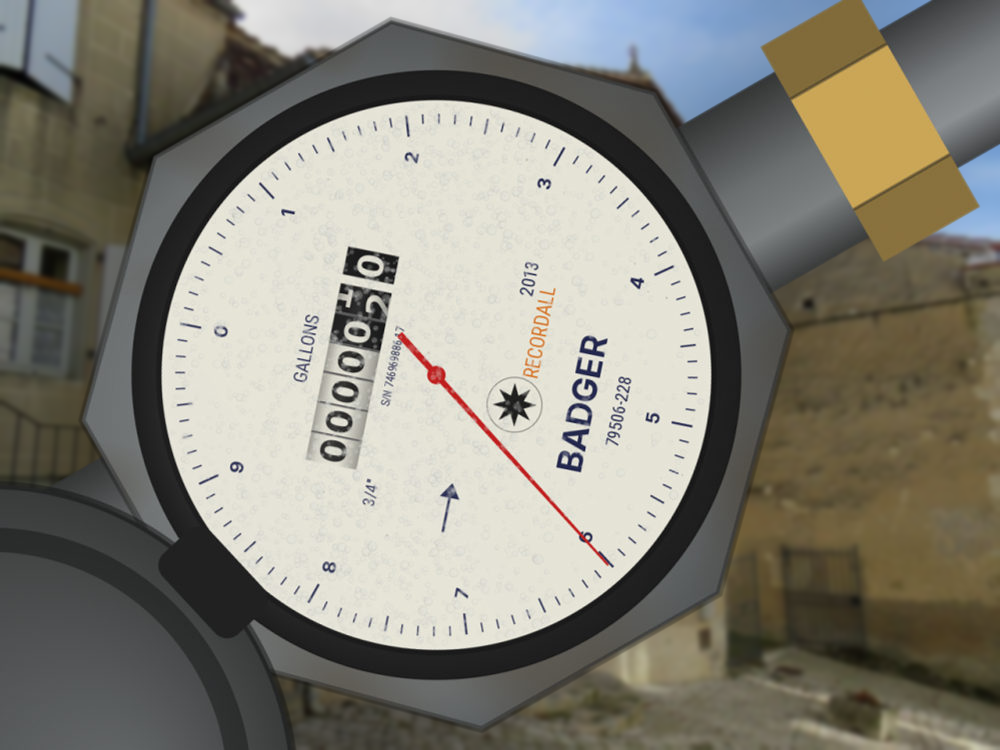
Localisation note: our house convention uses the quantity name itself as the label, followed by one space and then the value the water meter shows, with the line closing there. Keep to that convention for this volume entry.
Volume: 16.0 gal
